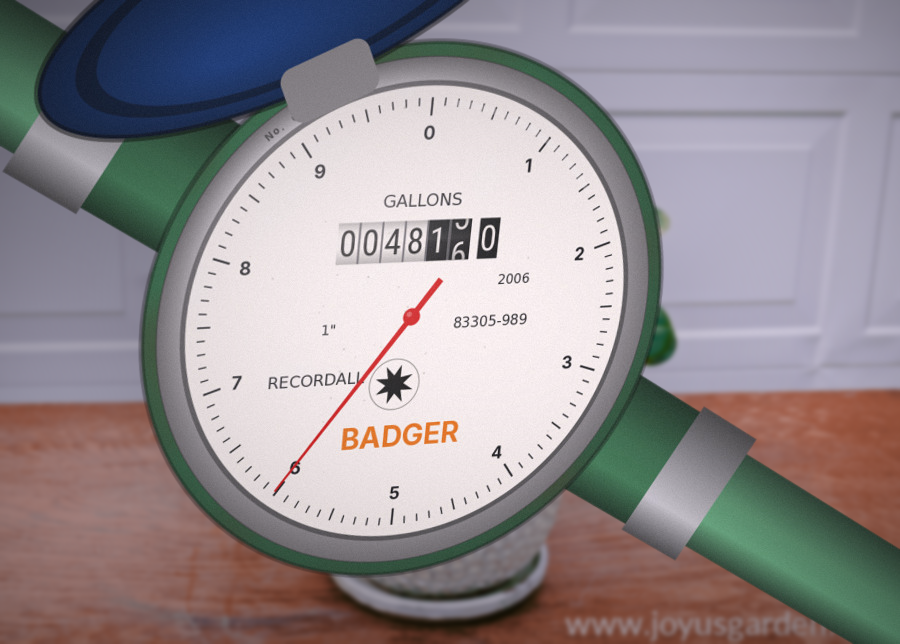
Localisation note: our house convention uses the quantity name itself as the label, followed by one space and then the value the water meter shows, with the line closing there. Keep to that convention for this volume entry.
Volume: 48156.0 gal
